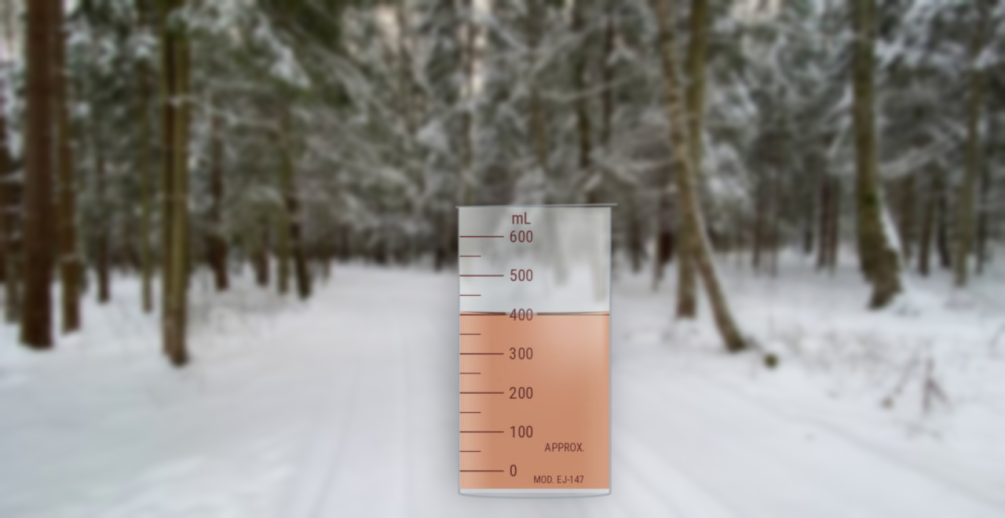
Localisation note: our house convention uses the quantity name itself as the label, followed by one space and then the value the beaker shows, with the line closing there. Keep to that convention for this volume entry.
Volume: 400 mL
